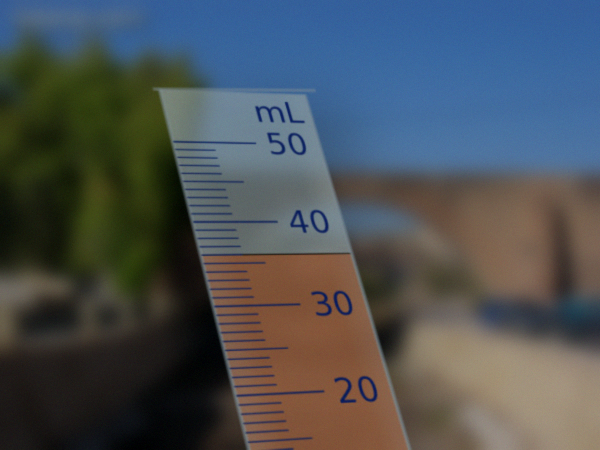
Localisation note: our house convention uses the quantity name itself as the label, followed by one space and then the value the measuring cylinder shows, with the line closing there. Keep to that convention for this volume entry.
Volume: 36 mL
